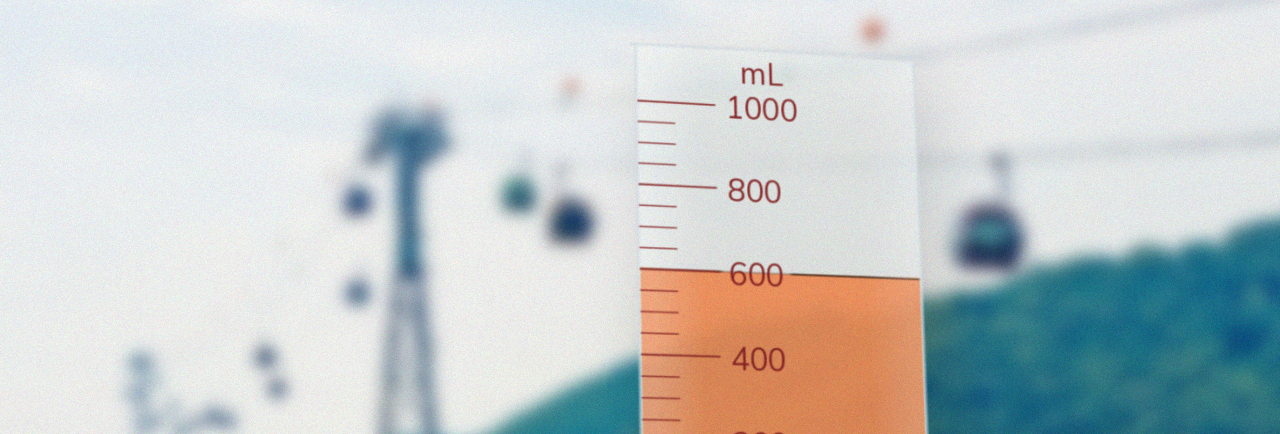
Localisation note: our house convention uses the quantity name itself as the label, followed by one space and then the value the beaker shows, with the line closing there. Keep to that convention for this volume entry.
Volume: 600 mL
